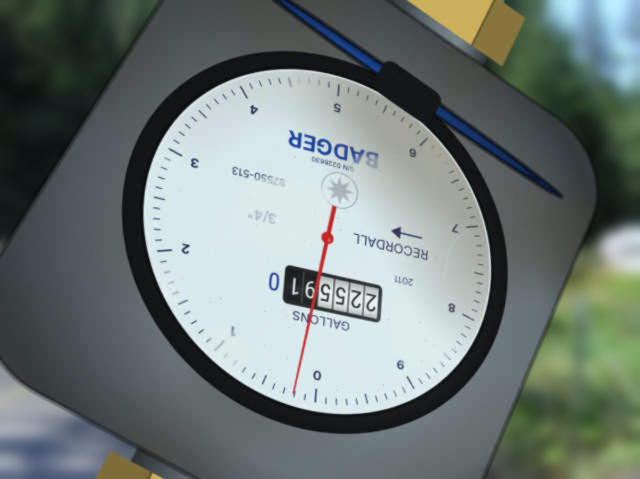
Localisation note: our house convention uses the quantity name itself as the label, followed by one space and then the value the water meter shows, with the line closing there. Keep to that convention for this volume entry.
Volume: 2255910.2 gal
